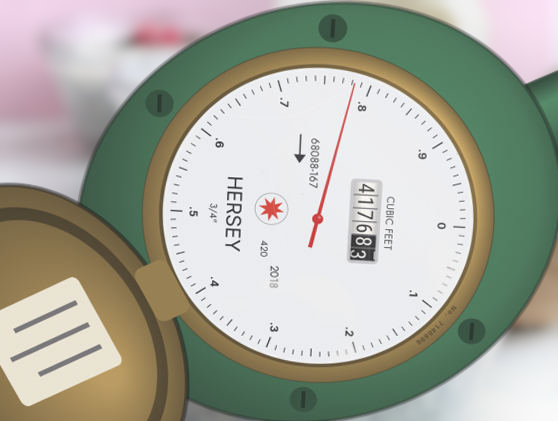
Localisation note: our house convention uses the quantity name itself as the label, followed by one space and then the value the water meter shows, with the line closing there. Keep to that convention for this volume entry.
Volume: 417682.78 ft³
